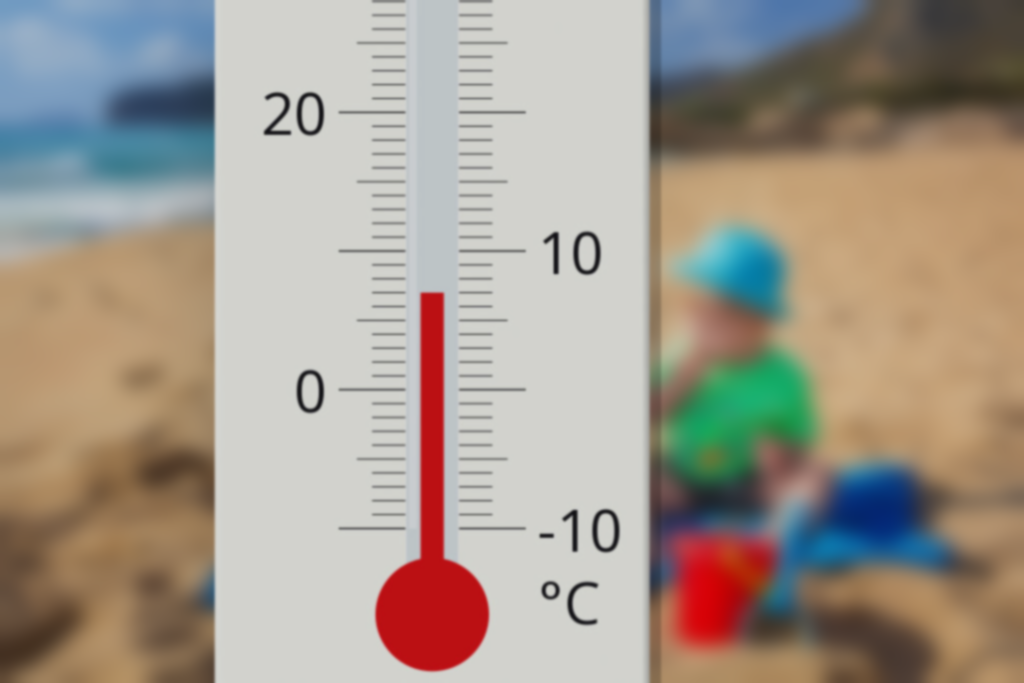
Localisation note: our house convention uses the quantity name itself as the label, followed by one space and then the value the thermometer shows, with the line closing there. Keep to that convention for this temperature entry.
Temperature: 7 °C
